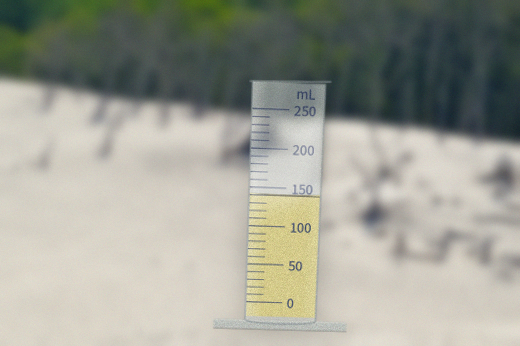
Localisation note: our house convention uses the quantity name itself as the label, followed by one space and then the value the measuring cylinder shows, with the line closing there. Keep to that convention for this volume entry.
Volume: 140 mL
